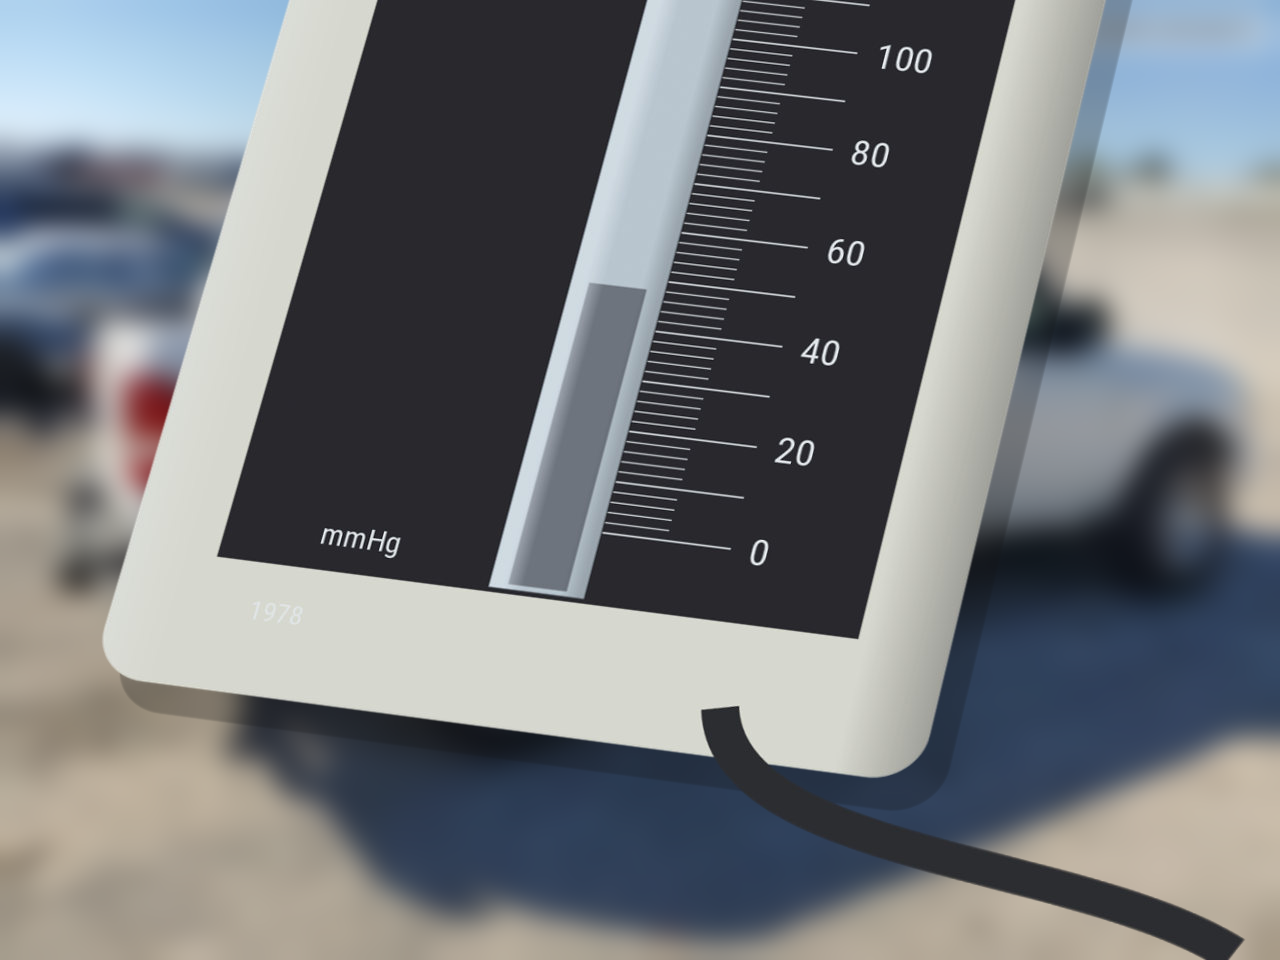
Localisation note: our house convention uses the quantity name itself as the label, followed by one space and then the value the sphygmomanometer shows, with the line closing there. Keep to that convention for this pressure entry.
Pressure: 48 mmHg
